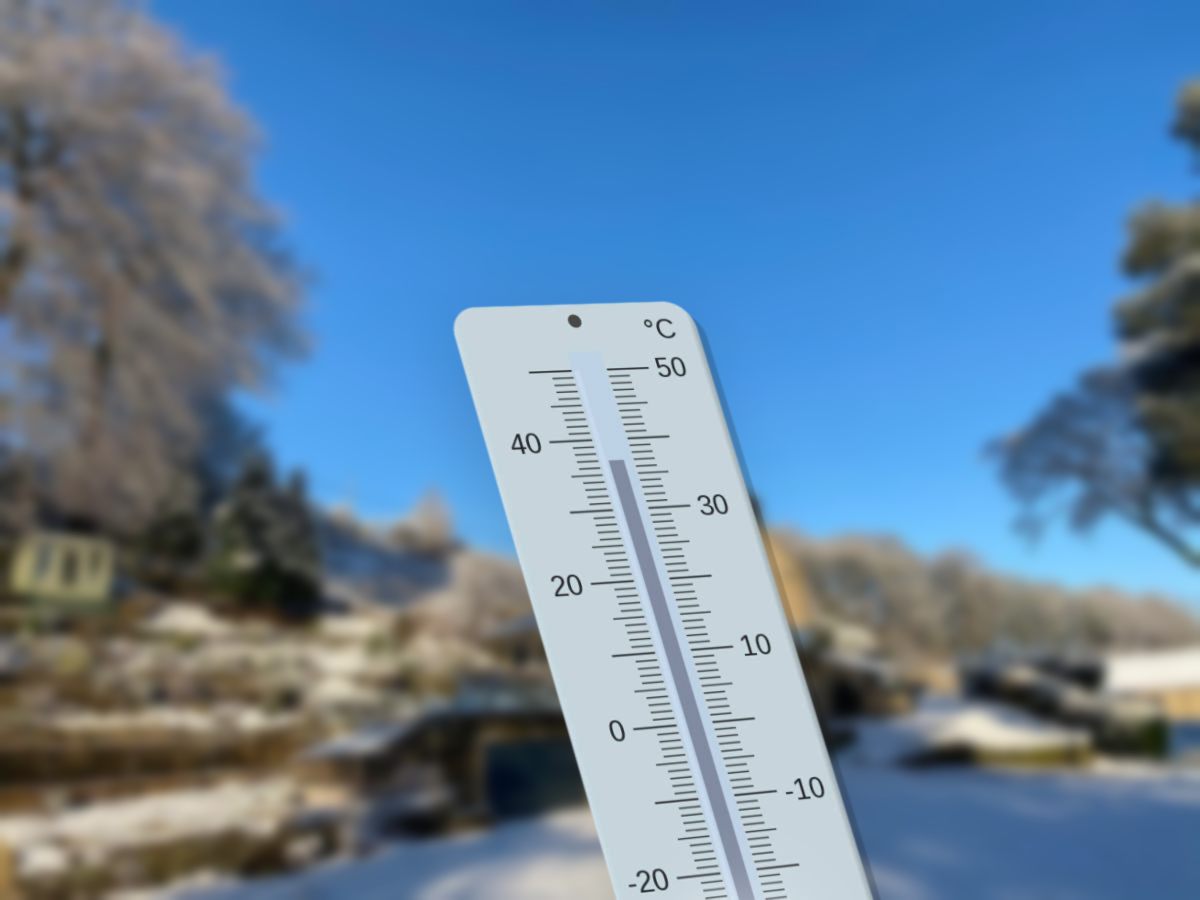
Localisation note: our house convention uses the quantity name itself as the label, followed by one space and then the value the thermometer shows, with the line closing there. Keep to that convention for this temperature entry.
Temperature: 37 °C
